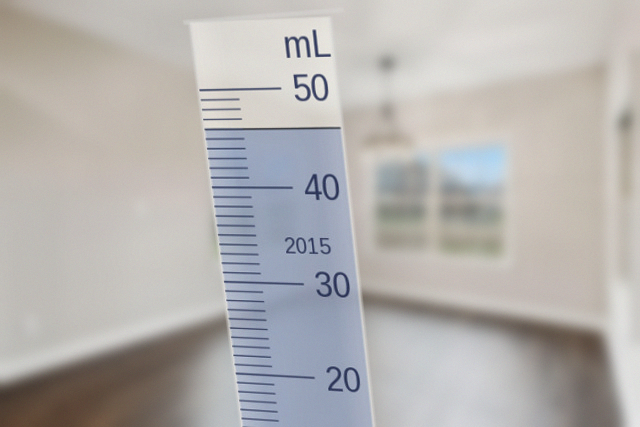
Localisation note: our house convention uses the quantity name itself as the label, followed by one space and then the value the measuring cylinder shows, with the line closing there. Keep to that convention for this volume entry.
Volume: 46 mL
